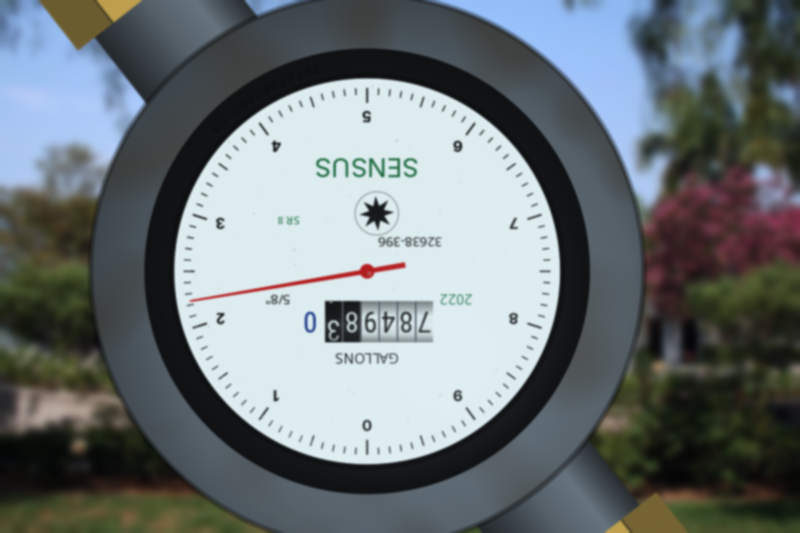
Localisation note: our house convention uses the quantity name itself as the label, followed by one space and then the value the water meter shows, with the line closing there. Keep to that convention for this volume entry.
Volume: 7849832.2 gal
